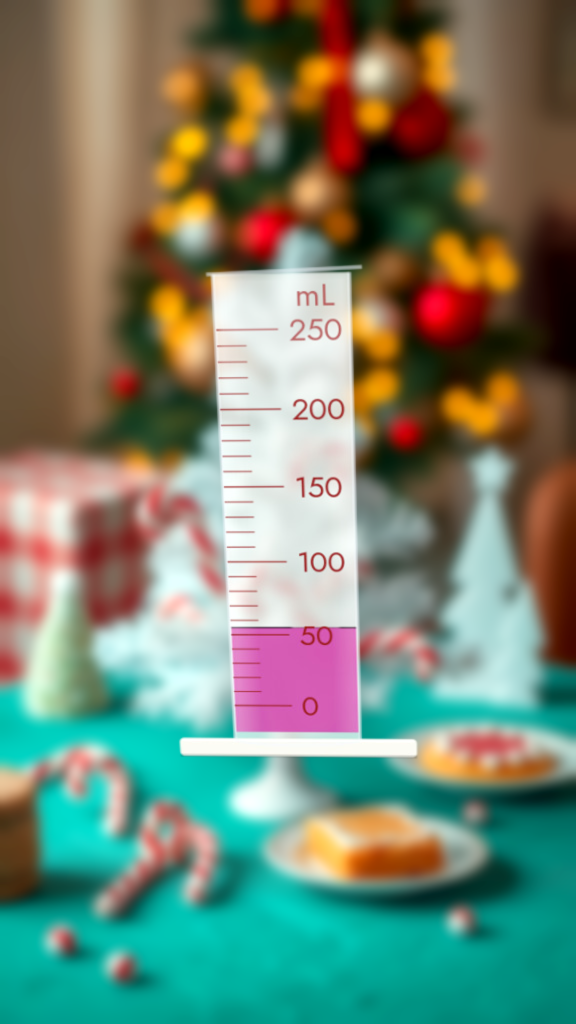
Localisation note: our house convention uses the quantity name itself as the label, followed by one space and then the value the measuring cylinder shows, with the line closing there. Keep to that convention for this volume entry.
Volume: 55 mL
